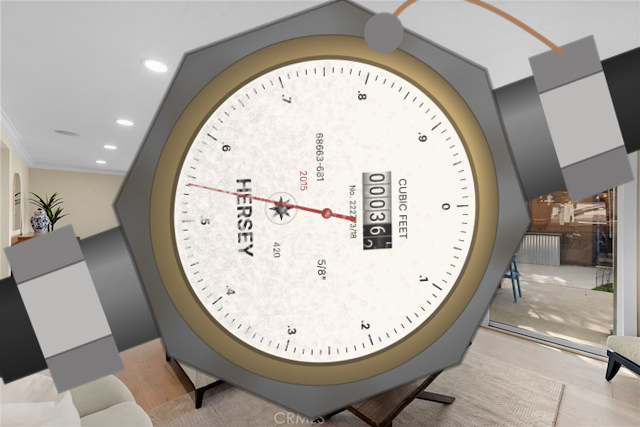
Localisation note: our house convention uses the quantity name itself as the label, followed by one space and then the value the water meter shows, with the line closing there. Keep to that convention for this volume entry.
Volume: 361.54 ft³
